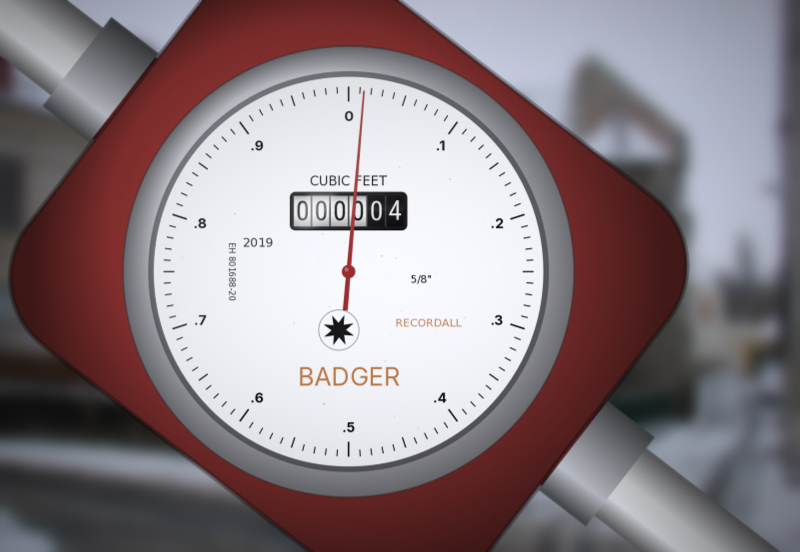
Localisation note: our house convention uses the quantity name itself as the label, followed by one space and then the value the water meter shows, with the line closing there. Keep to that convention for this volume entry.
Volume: 4.01 ft³
